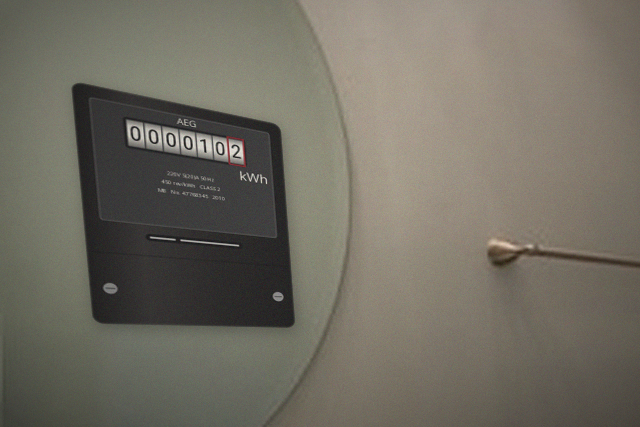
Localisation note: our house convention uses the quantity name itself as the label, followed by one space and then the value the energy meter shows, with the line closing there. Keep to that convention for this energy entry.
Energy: 10.2 kWh
